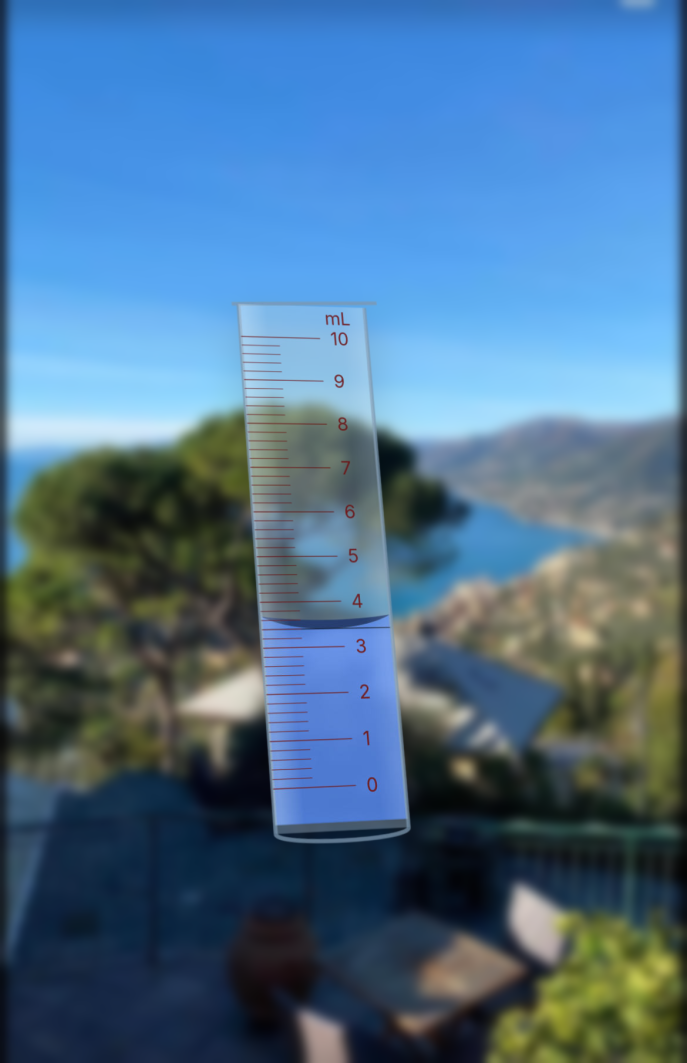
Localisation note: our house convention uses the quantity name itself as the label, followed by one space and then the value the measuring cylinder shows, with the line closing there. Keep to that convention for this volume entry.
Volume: 3.4 mL
